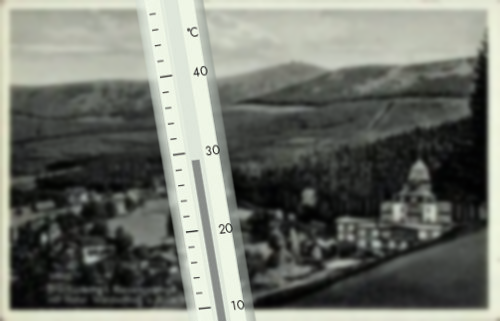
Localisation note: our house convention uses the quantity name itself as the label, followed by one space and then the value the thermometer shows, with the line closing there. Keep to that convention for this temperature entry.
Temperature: 29 °C
